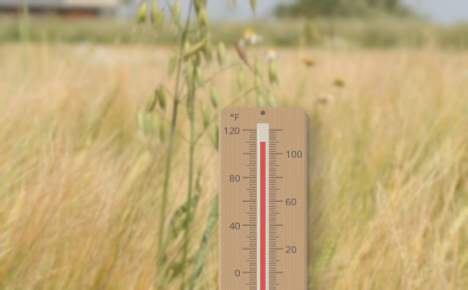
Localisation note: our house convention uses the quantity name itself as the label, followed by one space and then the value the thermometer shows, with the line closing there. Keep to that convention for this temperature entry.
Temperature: 110 °F
